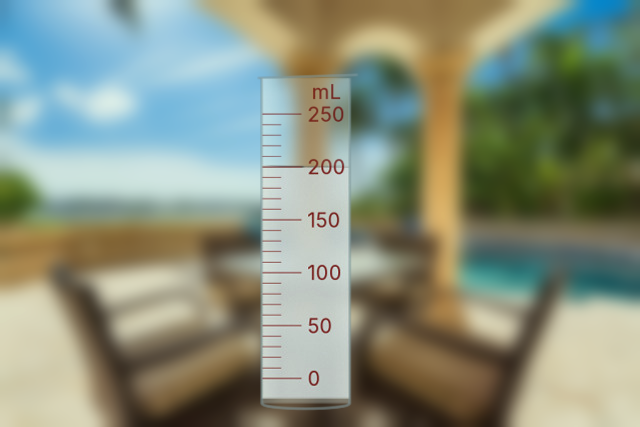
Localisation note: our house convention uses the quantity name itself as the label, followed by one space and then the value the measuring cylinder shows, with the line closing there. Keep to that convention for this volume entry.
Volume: 200 mL
